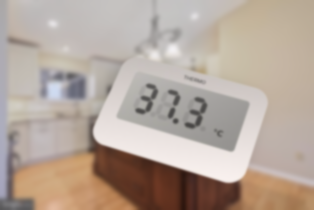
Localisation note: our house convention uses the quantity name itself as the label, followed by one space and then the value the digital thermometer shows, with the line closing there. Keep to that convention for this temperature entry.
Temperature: 37.3 °C
